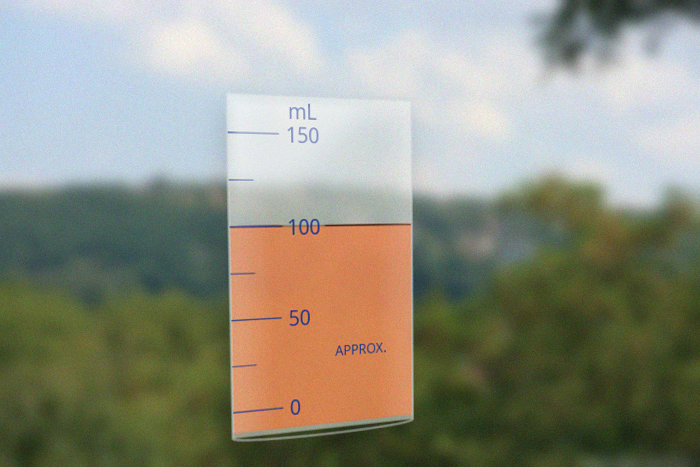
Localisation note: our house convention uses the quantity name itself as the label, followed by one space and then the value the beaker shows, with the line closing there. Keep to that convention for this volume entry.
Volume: 100 mL
